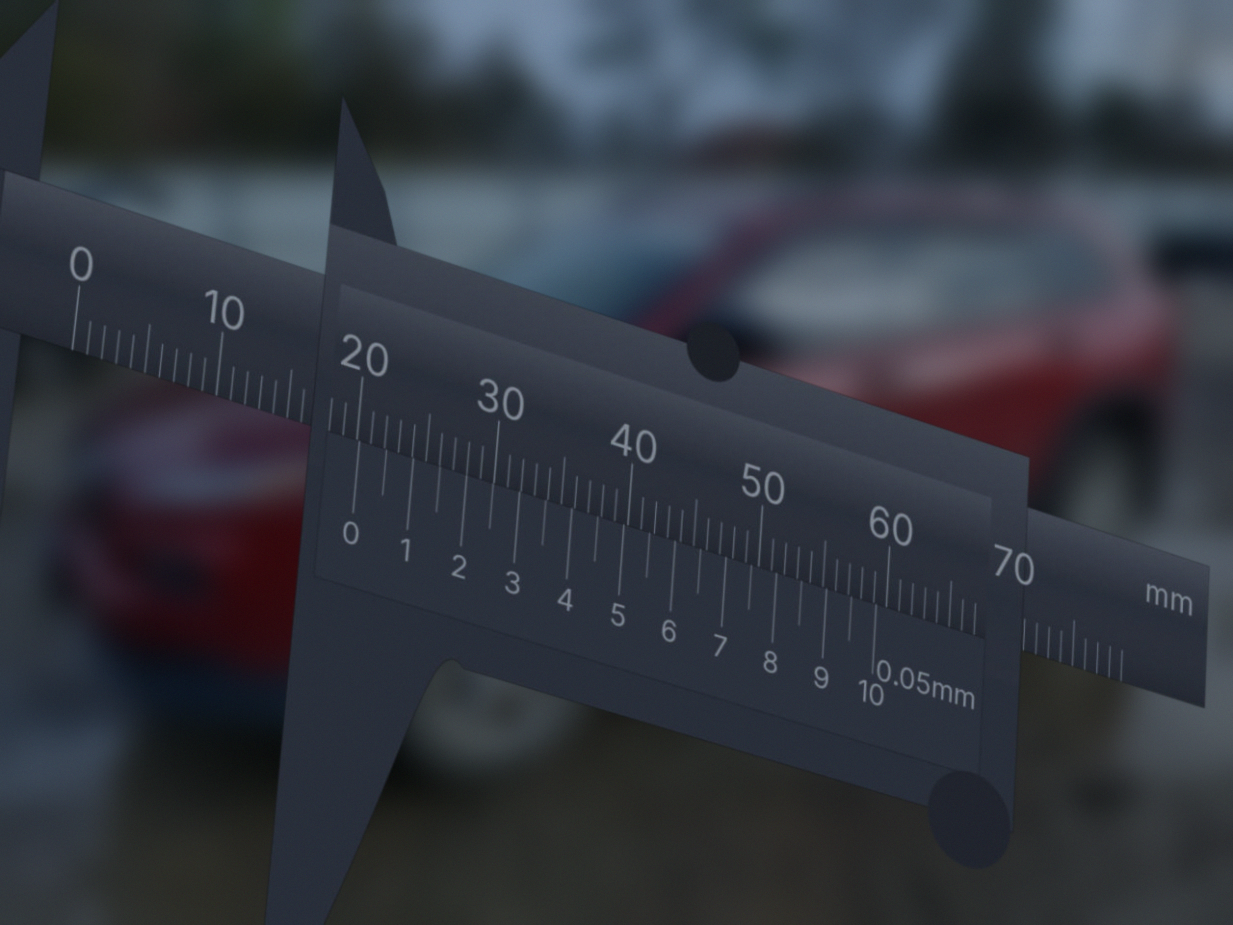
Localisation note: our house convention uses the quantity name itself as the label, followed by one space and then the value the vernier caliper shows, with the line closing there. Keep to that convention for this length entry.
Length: 20.2 mm
